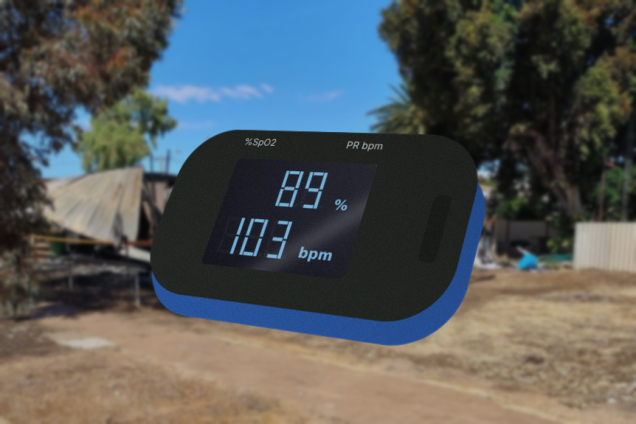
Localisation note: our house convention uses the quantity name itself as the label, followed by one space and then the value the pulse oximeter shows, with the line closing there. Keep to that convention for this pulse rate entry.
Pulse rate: 103 bpm
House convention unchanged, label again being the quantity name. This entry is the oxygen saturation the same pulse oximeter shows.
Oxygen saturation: 89 %
